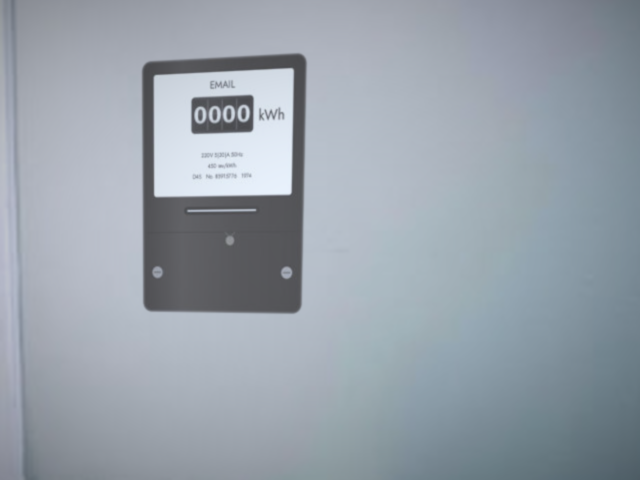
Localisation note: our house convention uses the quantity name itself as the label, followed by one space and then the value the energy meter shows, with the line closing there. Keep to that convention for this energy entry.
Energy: 0 kWh
